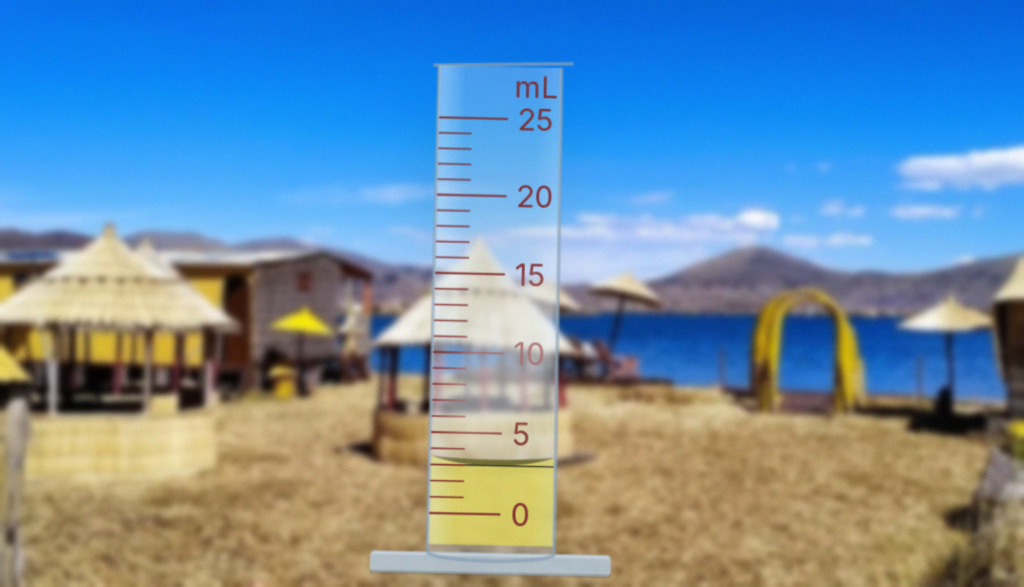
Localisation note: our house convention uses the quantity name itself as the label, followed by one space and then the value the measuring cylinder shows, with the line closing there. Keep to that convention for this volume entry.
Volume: 3 mL
